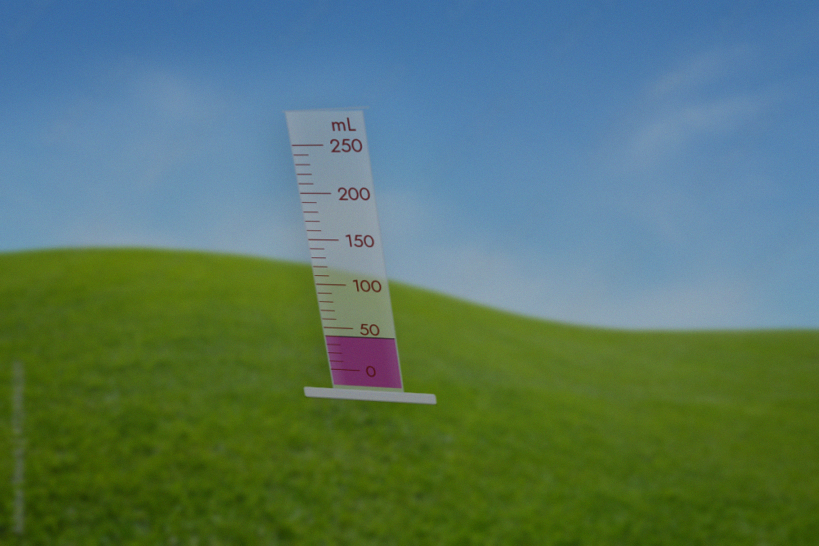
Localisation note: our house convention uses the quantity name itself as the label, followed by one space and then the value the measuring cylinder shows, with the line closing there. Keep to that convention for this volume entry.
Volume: 40 mL
